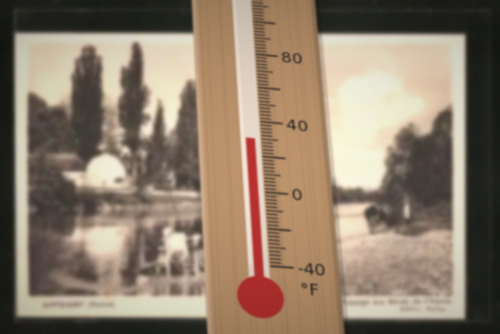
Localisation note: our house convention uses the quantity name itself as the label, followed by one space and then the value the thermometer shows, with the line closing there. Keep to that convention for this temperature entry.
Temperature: 30 °F
